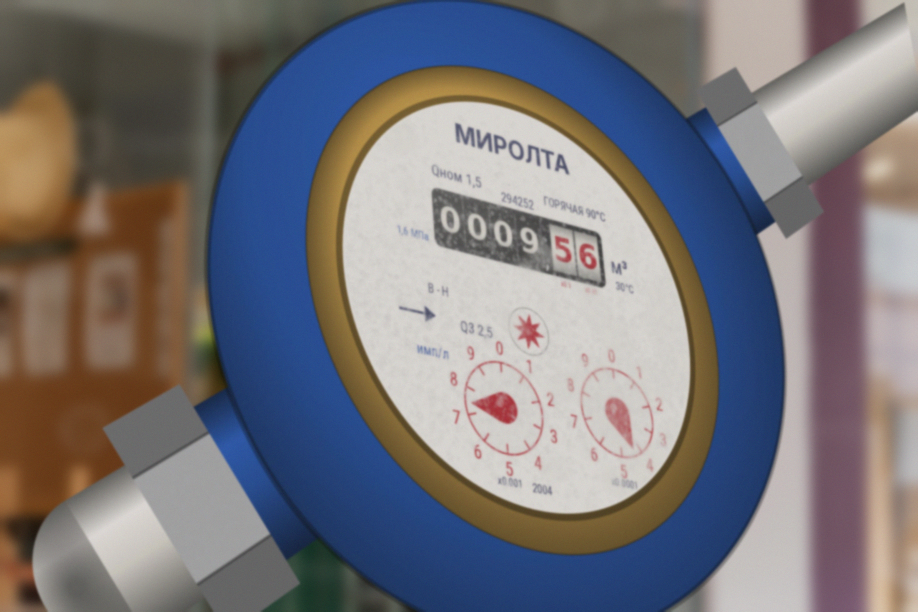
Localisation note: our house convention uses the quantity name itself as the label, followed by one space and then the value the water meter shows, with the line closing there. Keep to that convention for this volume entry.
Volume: 9.5674 m³
